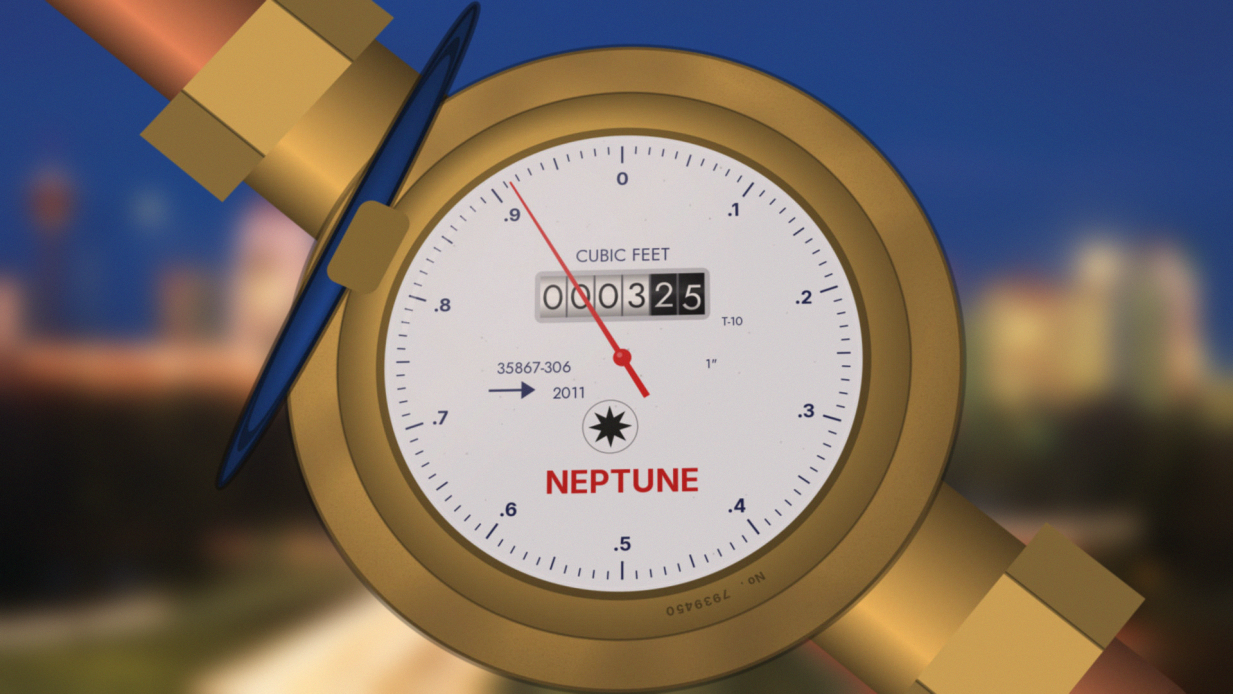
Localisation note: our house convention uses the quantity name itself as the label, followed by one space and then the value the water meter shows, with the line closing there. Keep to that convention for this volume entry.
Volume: 324.91 ft³
